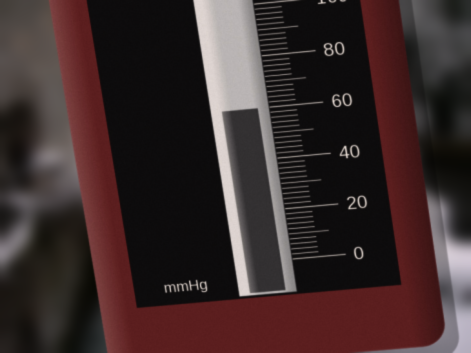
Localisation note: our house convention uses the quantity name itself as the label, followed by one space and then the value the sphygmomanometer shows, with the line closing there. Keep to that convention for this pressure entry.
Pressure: 60 mmHg
